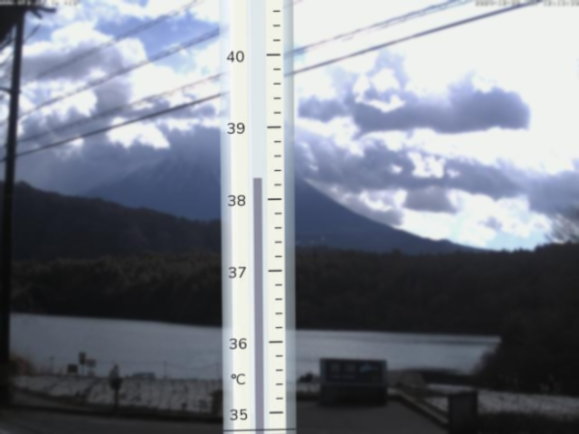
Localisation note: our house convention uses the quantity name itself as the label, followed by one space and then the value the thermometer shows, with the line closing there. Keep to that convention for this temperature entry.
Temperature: 38.3 °C
